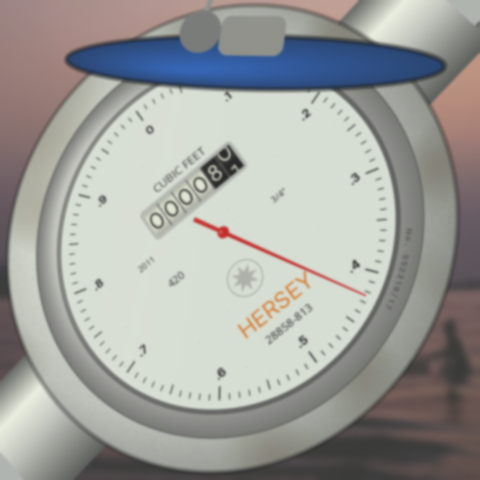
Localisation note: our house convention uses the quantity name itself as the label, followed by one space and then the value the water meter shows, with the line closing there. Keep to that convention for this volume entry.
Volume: 80.42 ft³
